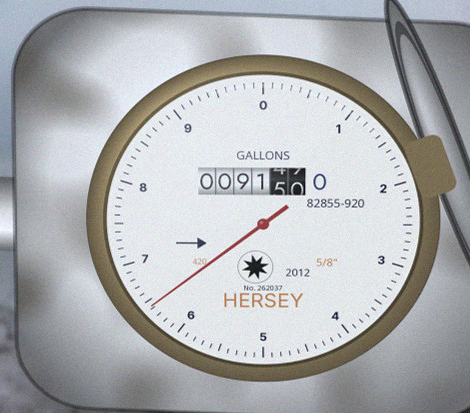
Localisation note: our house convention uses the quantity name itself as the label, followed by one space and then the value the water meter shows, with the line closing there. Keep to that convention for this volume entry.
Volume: 91496.4 gal
